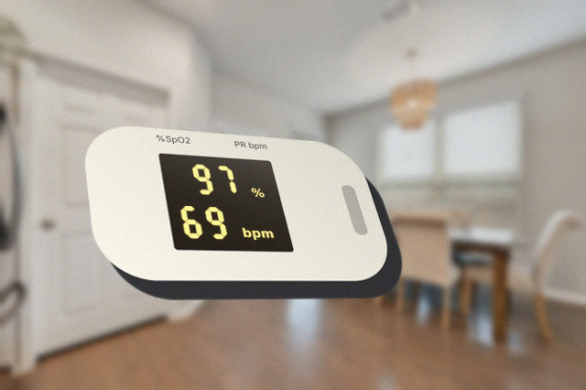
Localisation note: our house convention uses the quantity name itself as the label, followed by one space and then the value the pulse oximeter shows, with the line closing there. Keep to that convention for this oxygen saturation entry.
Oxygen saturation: 97 %
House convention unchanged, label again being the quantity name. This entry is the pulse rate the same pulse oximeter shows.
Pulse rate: 69 bpm
